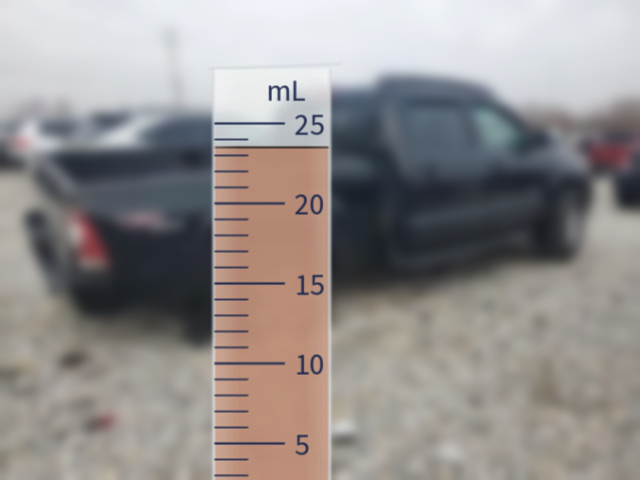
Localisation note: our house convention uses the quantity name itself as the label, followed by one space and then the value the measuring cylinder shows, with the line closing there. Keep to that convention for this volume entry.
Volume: 23.5 mL
